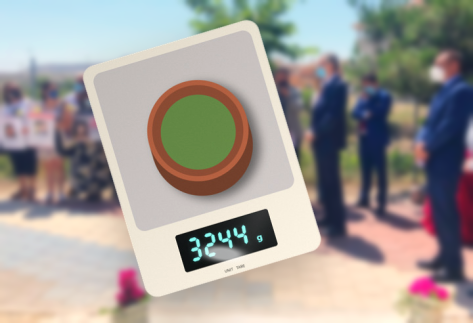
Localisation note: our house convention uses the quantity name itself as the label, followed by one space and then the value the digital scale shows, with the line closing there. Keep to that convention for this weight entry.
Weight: 3244 g
